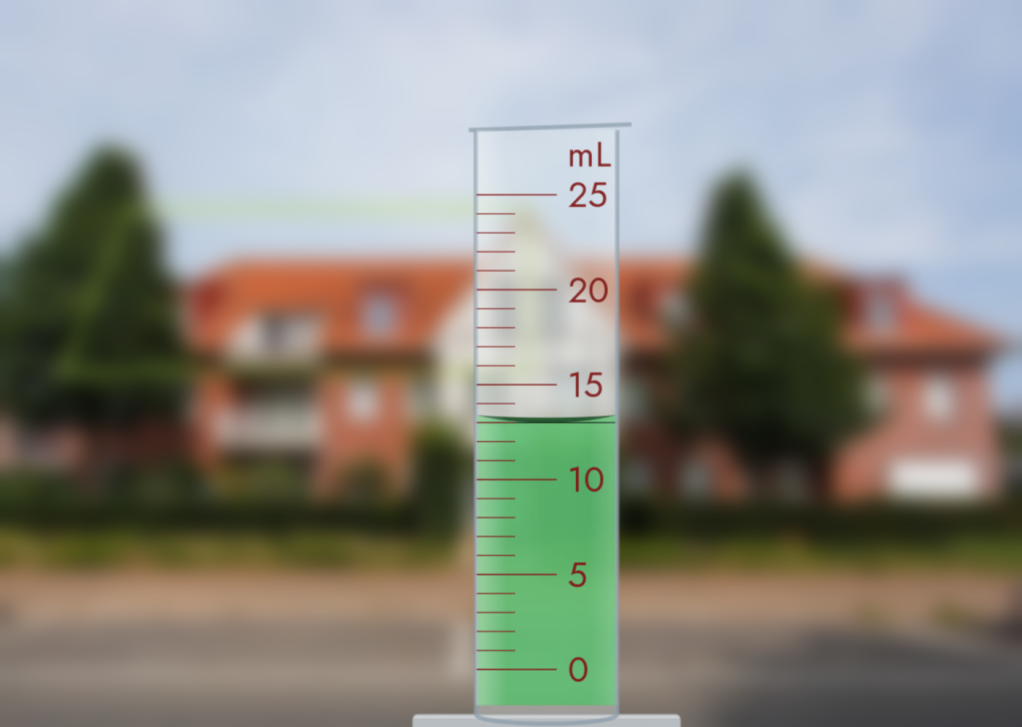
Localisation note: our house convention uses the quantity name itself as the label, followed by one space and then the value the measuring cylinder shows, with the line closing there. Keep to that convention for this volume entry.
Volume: 13 mL
